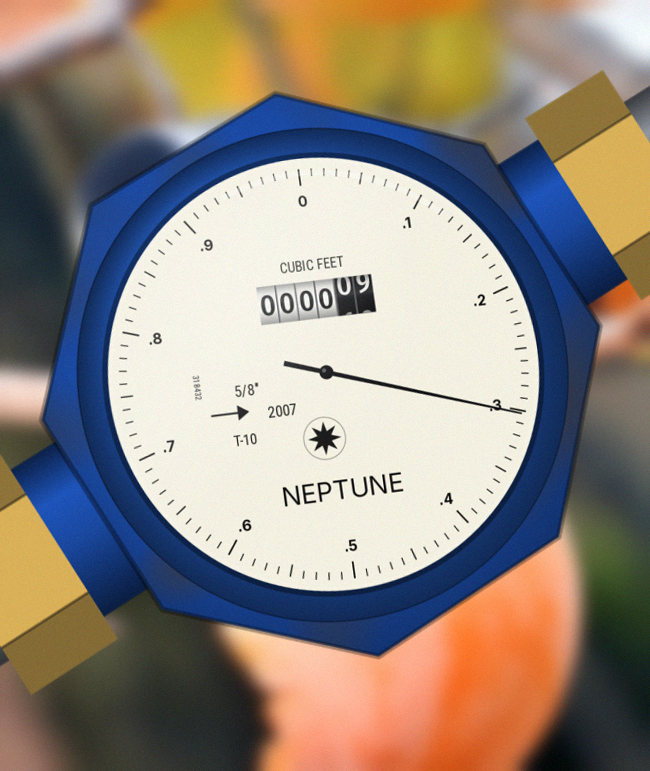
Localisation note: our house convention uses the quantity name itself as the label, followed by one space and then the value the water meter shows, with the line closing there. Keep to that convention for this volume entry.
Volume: 9.30 ft³
